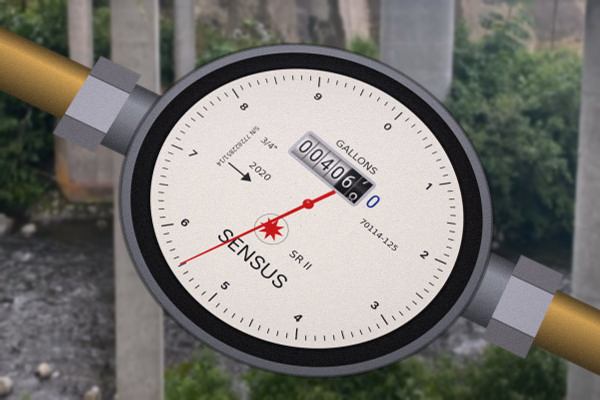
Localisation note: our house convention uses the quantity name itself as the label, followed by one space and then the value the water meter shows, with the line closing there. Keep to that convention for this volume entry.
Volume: 40675.5 gal
